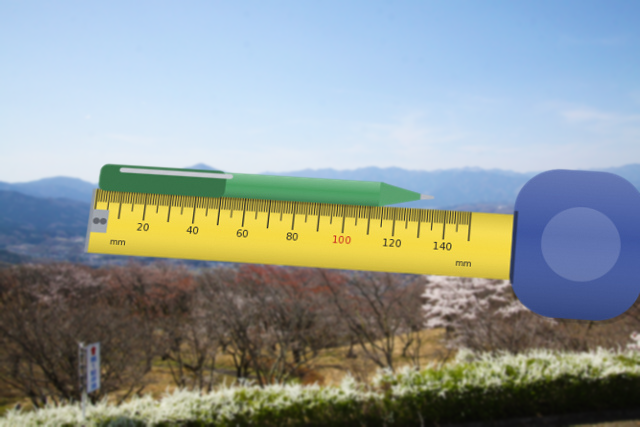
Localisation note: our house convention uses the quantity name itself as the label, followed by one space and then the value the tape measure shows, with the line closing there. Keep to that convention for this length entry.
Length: 135 mm
